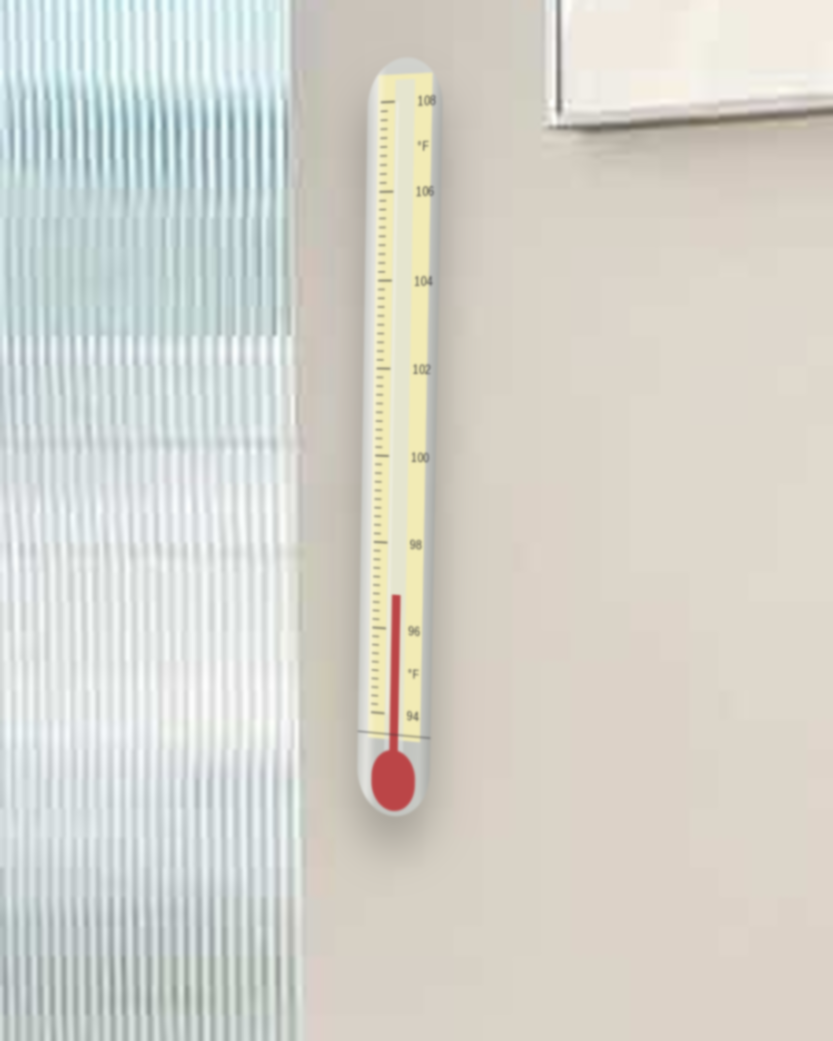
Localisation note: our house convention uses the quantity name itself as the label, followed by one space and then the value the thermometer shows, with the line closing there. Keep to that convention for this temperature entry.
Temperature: 96.8 °F
